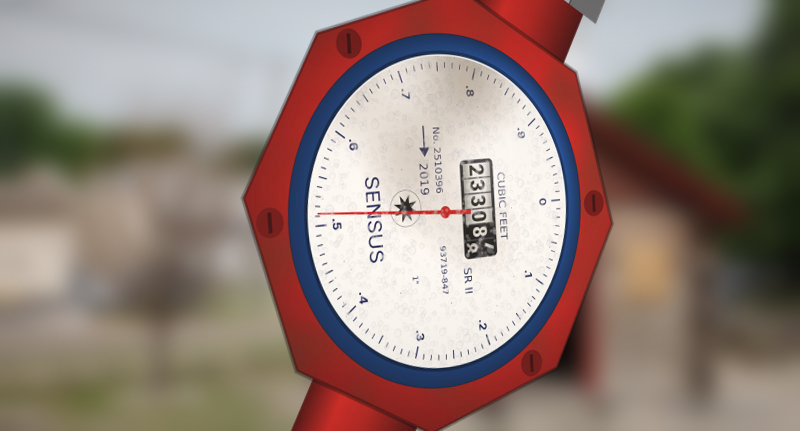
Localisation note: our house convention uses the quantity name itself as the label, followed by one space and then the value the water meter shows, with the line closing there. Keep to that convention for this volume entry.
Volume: 233087.51 ft³
